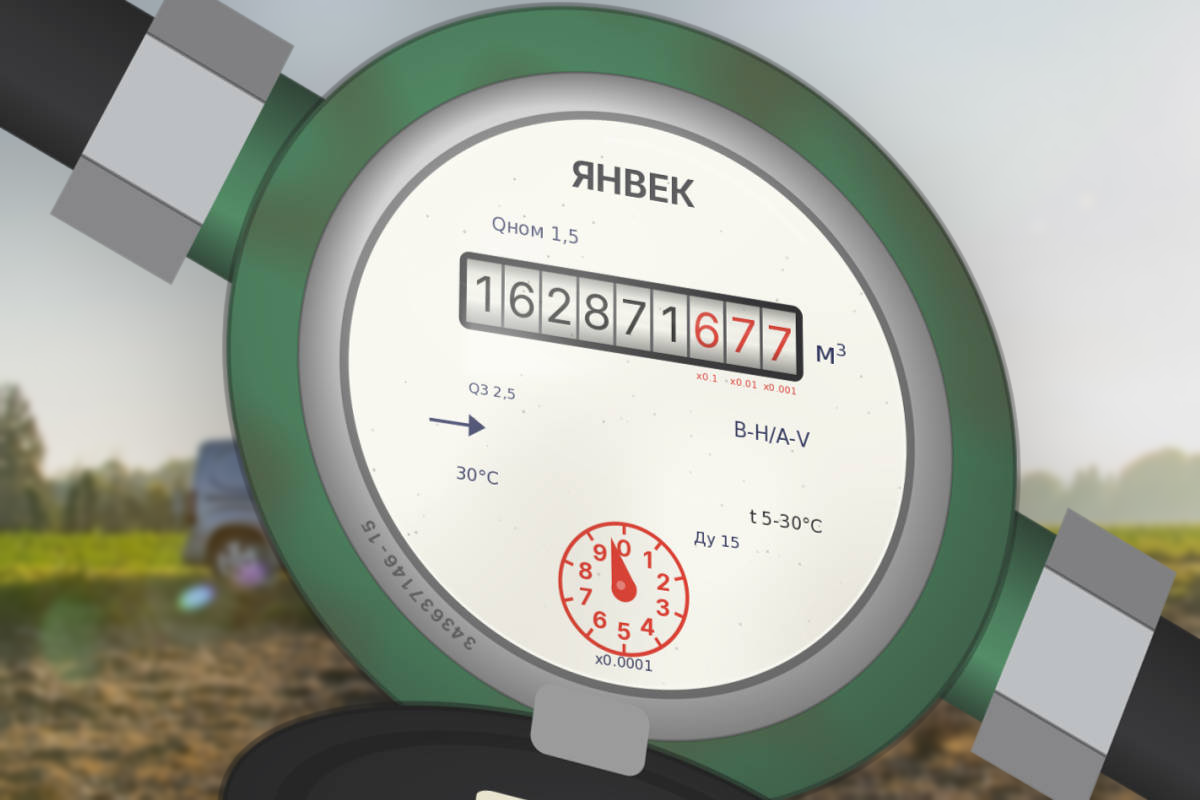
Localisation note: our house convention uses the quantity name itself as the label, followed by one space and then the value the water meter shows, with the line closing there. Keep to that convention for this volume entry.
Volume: 162871.6769 m³
